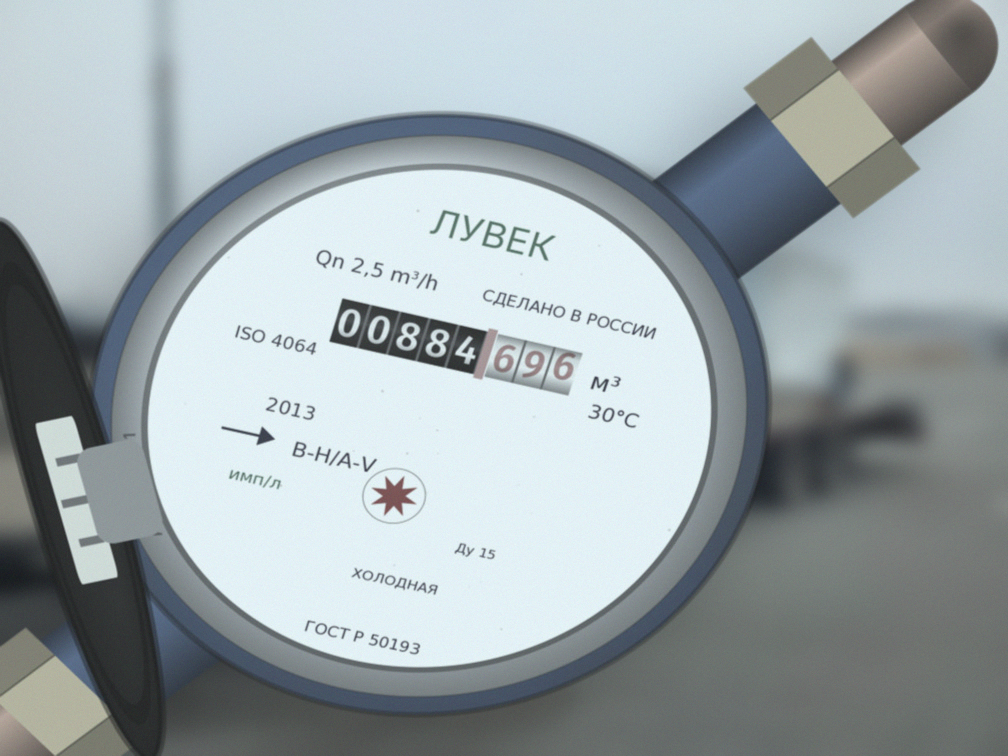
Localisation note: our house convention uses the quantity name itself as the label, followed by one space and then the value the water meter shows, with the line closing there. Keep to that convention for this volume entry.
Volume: 884.696 m³
